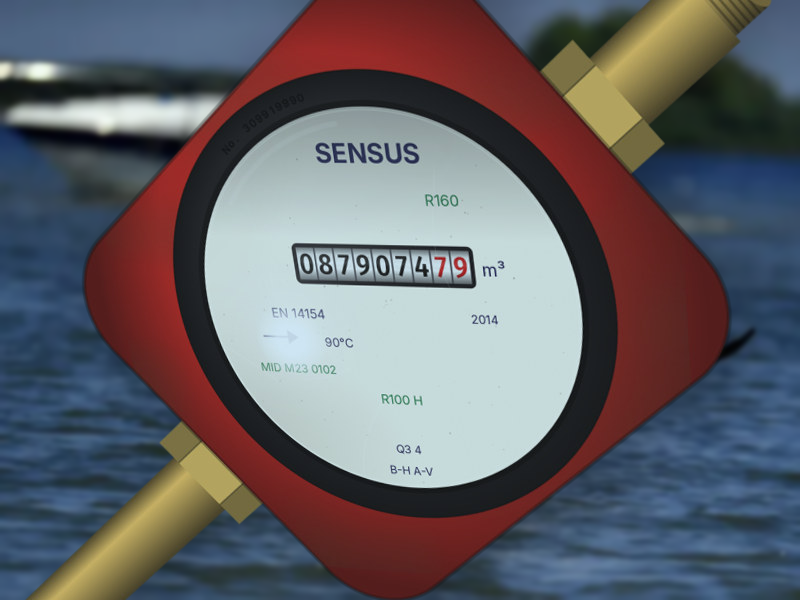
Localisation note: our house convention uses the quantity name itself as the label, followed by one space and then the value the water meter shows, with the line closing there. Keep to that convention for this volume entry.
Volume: 879074.79 m³
